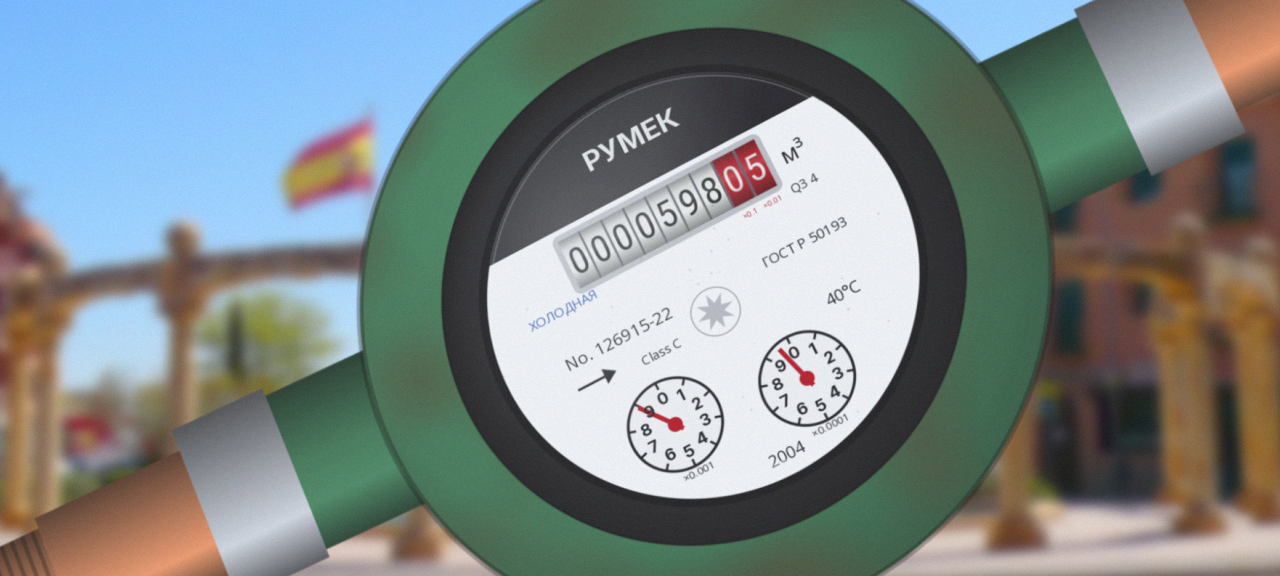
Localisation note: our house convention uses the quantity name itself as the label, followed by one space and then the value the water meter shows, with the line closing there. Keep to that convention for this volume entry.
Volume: 598.0589 m³
